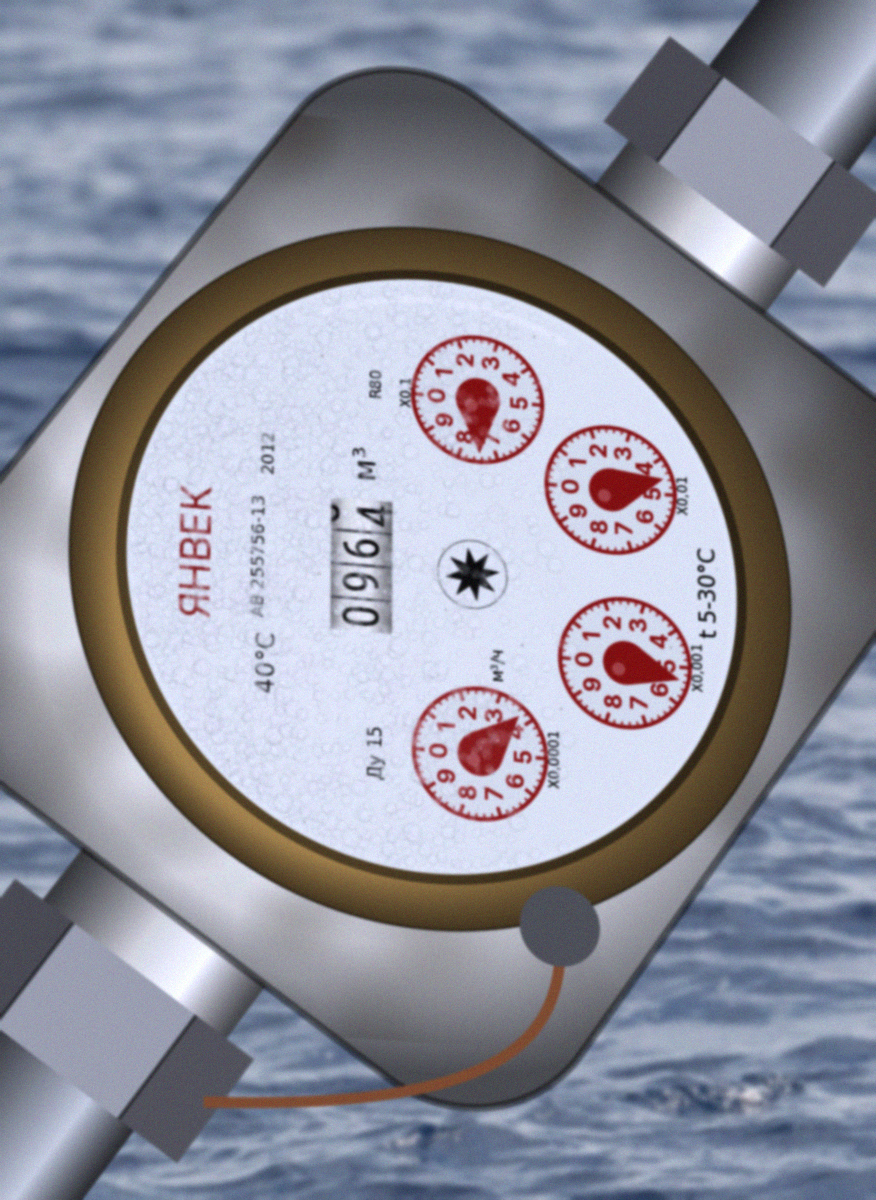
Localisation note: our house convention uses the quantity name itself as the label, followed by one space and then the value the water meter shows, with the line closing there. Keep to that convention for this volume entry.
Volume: 963.7453 m³
